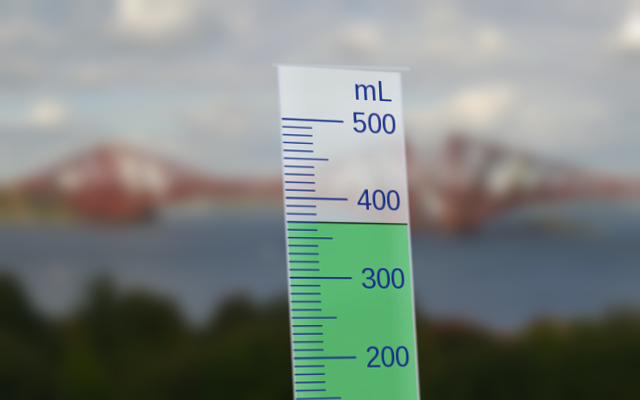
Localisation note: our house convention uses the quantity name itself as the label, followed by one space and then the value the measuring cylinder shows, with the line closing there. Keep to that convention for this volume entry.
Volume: 370 mL
